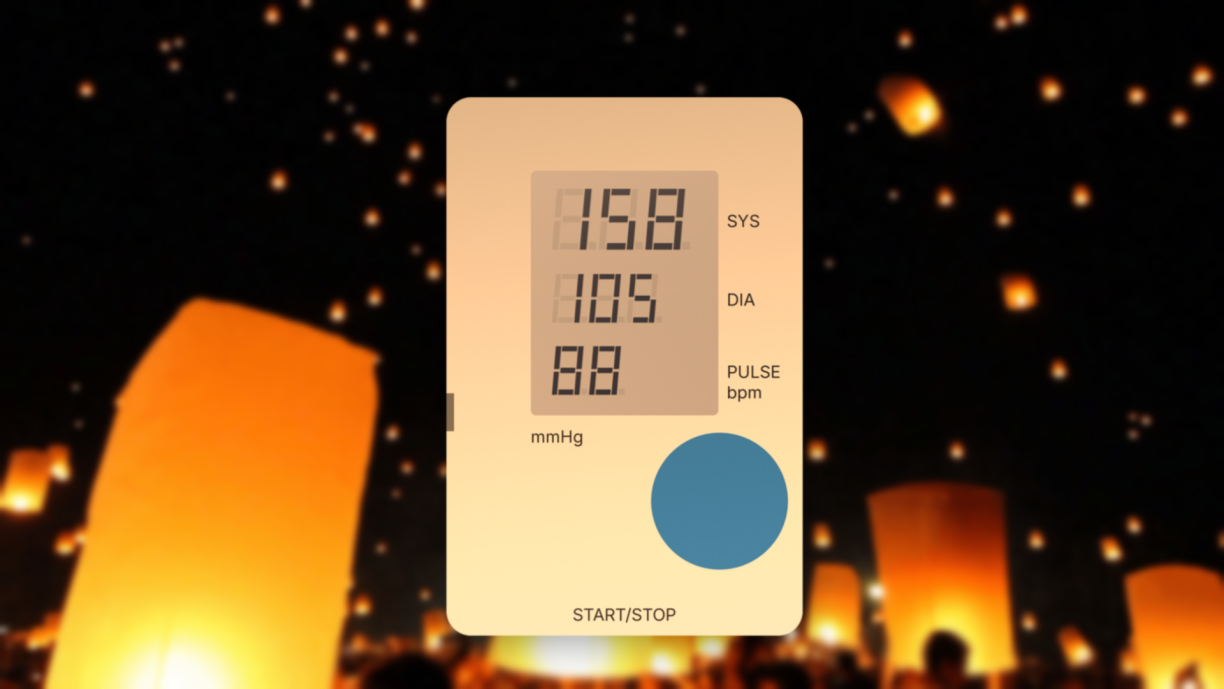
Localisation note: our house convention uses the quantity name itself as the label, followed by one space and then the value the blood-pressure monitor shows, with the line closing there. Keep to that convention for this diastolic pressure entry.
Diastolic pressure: 105 mmHg
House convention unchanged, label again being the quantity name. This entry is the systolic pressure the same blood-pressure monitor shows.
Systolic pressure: 158 mmHg
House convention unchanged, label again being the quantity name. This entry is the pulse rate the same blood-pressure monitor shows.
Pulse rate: 88 bpm
